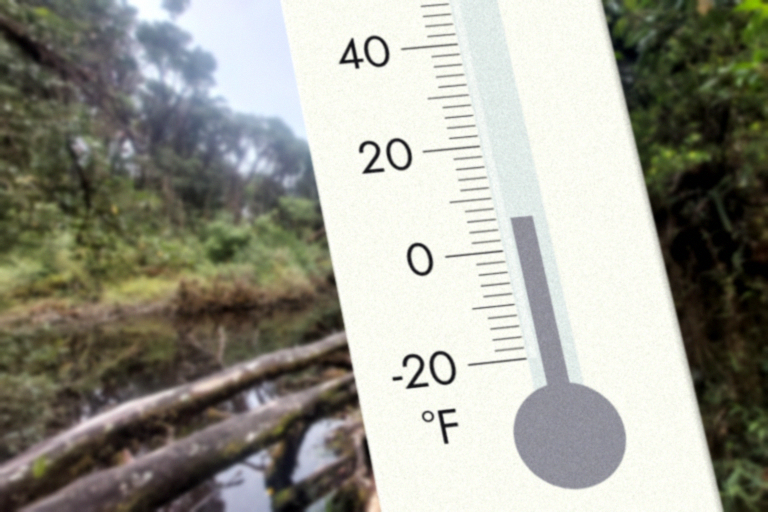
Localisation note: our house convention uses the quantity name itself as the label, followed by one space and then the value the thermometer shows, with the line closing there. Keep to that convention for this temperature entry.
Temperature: 6 °F
